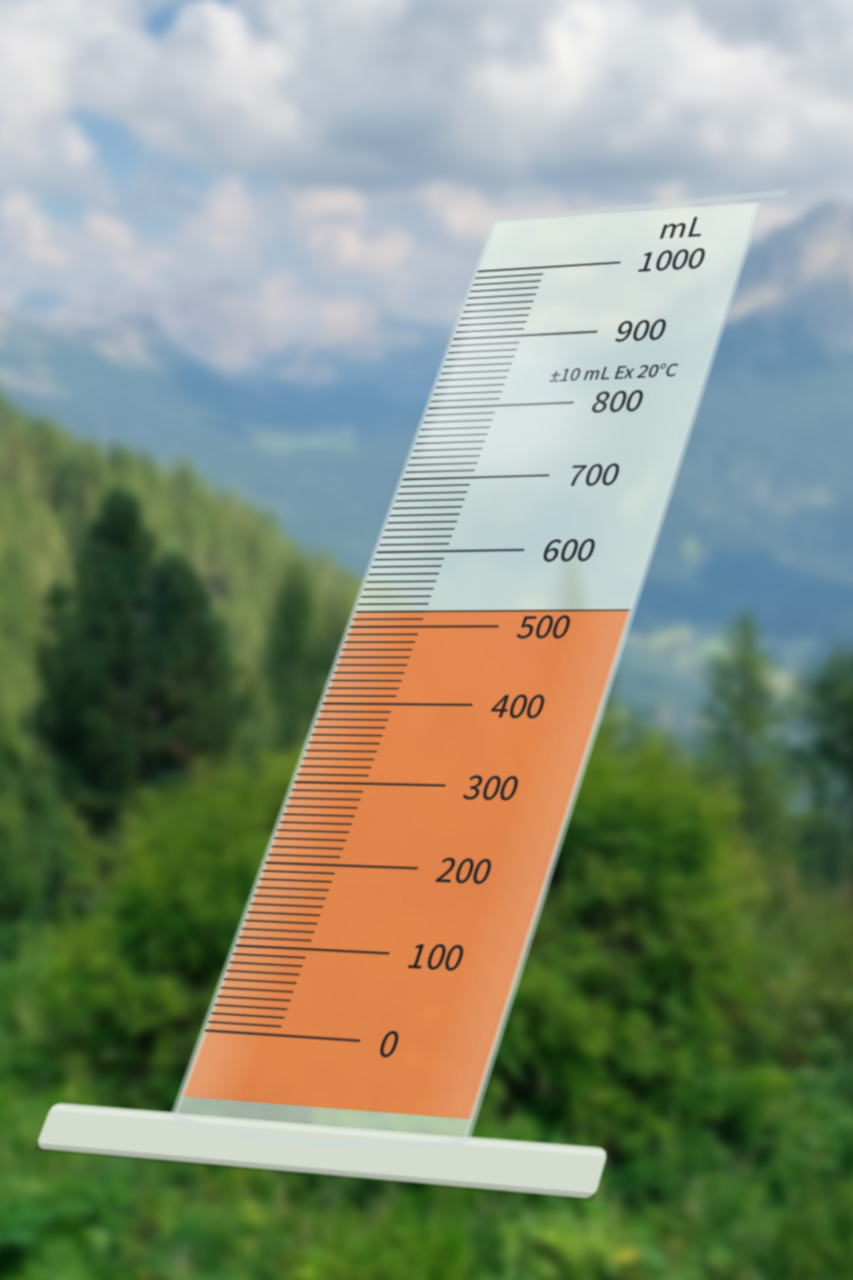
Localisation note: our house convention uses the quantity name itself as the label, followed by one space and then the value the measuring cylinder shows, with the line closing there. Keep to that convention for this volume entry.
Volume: 520 mL
